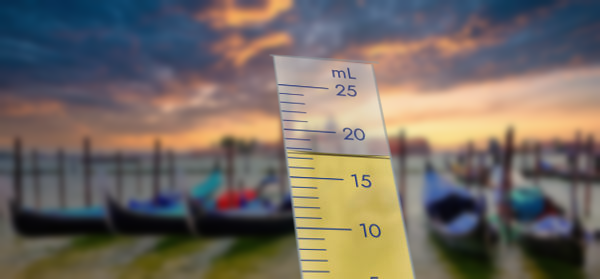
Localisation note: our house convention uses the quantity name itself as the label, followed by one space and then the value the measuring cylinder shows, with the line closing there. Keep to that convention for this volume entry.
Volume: 17.5 mL
